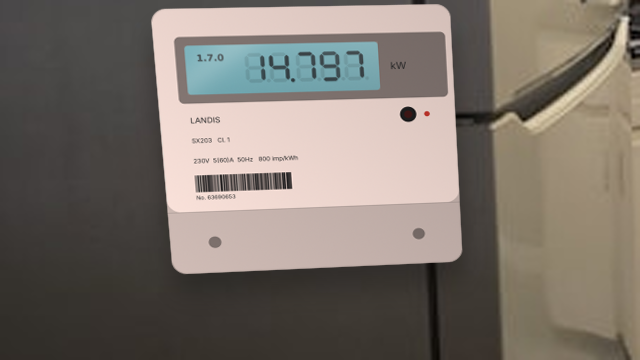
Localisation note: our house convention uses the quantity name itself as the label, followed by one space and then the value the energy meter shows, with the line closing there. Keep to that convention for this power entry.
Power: 14.797 kW
